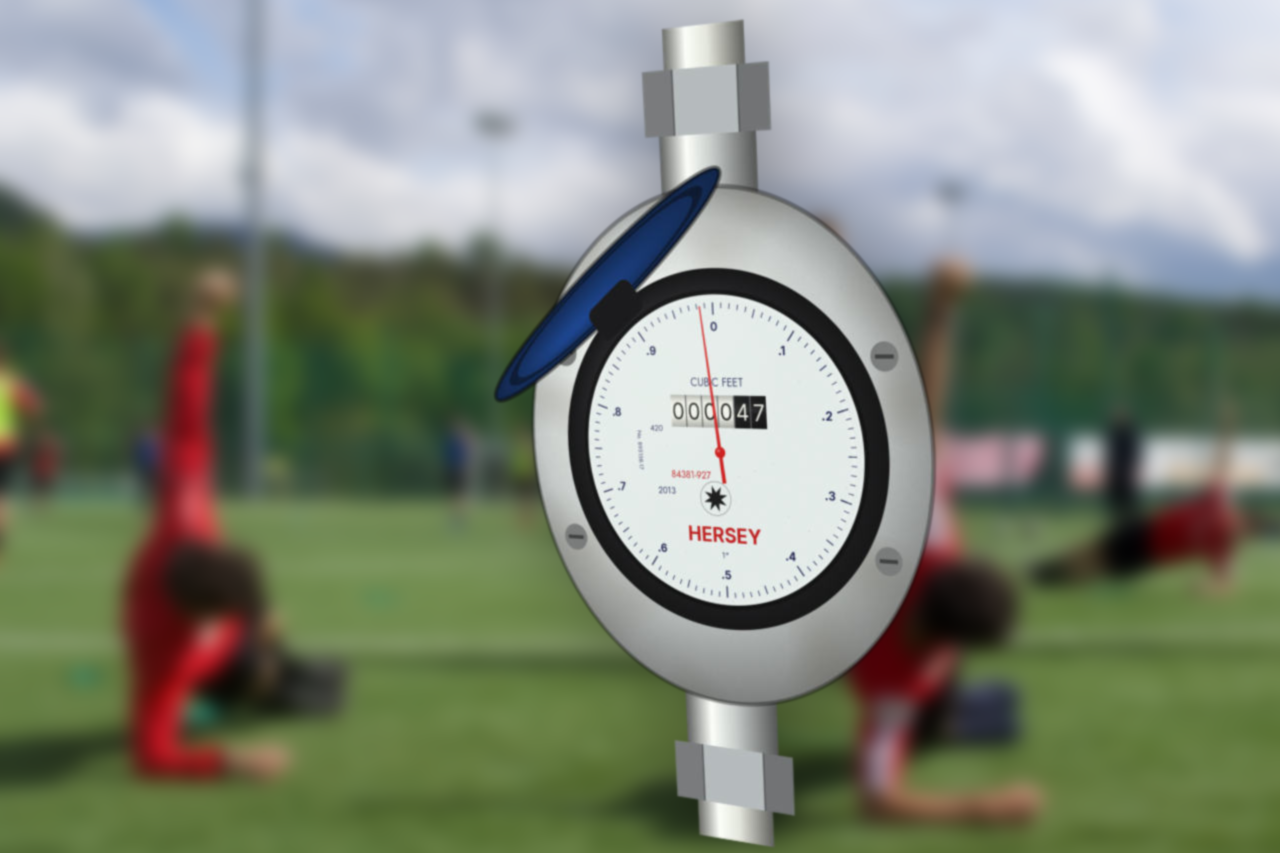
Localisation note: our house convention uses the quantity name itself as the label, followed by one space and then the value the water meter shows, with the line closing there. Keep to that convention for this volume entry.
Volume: 46.98 ft³
